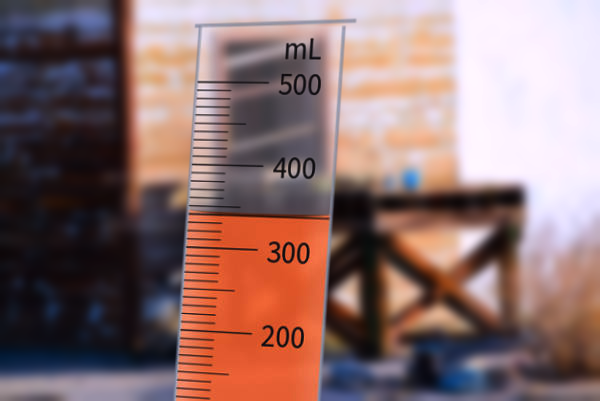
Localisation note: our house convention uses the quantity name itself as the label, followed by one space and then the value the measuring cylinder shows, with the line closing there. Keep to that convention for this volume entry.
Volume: 340 mL
